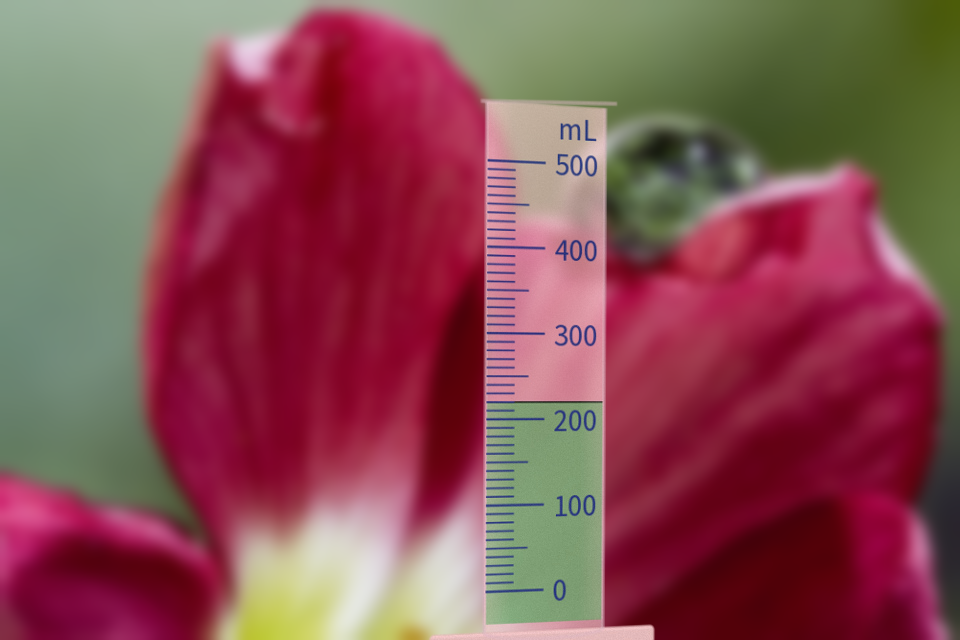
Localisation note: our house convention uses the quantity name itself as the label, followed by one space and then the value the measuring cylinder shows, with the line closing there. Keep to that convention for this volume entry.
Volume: 220 mL
